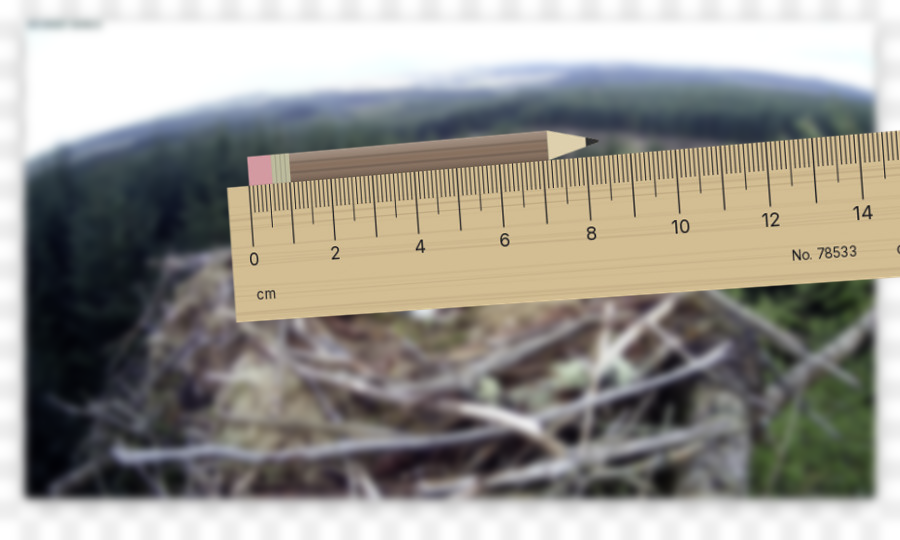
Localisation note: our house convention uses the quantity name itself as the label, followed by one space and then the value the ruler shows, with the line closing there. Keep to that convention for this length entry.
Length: 8.3 cm
